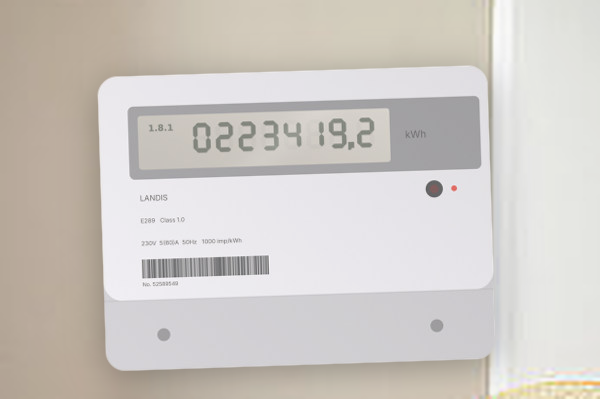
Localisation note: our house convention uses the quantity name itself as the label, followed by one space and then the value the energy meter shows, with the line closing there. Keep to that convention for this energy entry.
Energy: 223419.2 kWh
